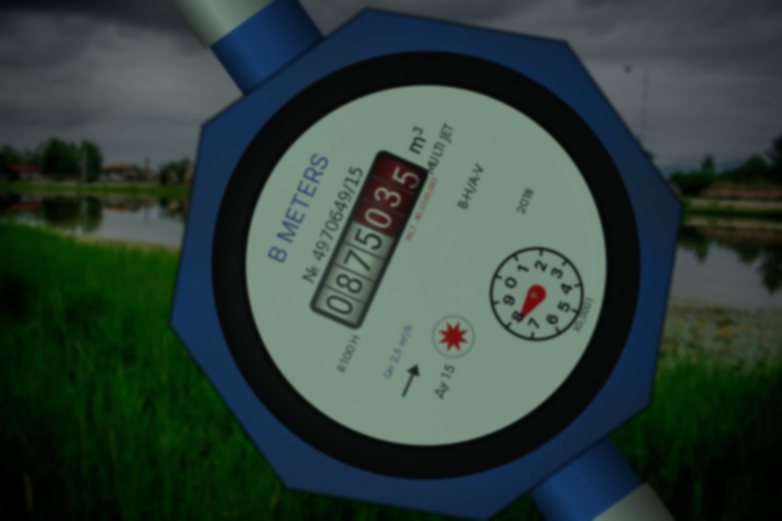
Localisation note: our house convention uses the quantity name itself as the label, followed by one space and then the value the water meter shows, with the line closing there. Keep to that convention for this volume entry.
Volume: 875.0347 m³
